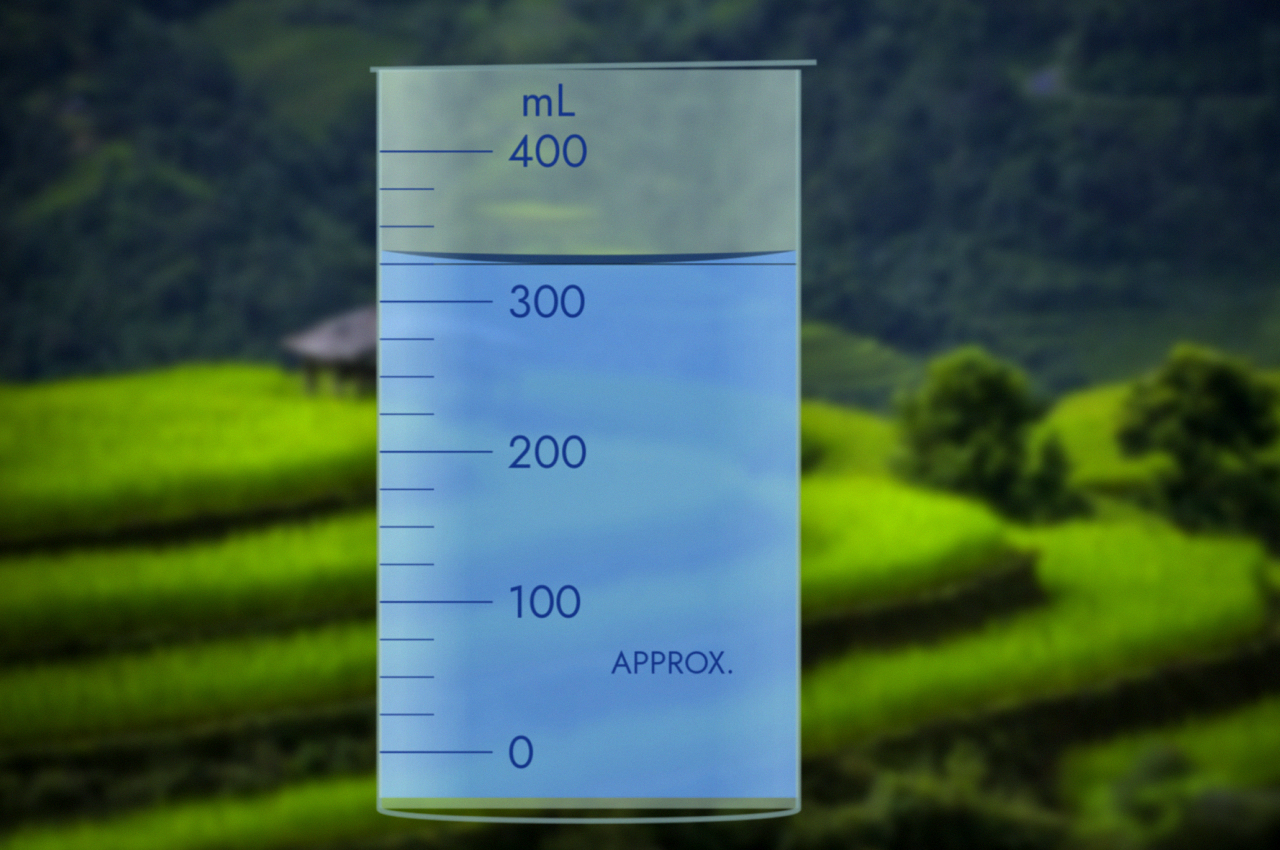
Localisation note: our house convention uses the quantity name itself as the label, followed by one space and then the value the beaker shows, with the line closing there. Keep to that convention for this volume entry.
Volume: 325 mL
